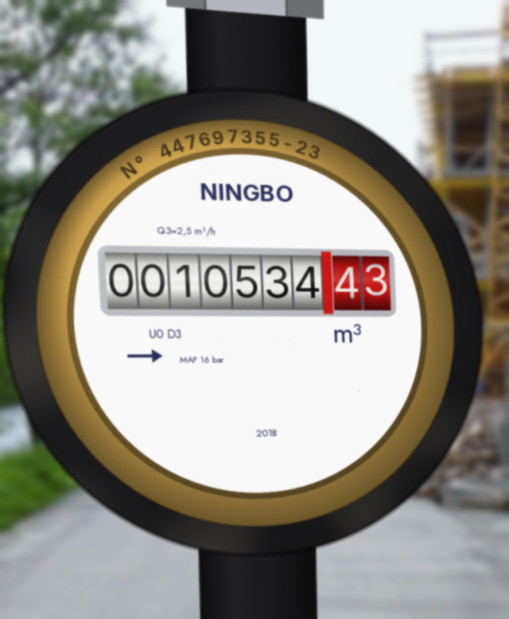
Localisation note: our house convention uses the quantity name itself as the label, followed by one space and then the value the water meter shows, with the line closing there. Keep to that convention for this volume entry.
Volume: 10534.43 m³
